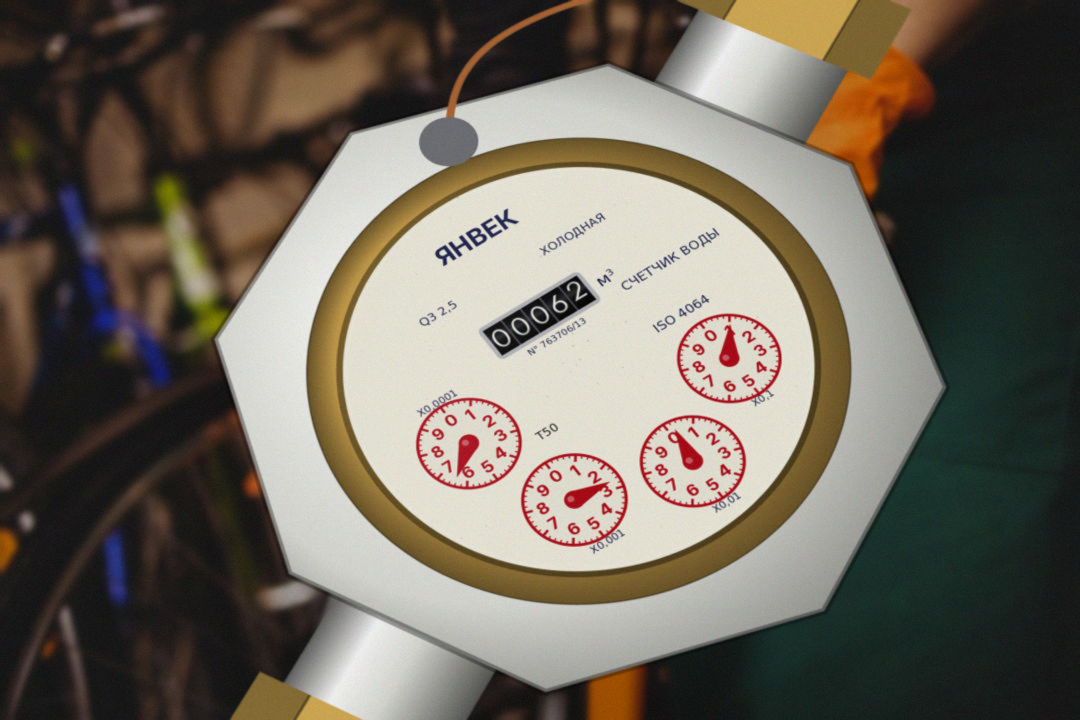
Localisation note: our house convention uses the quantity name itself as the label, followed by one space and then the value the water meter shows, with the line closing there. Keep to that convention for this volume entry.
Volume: 62.1026 m³
